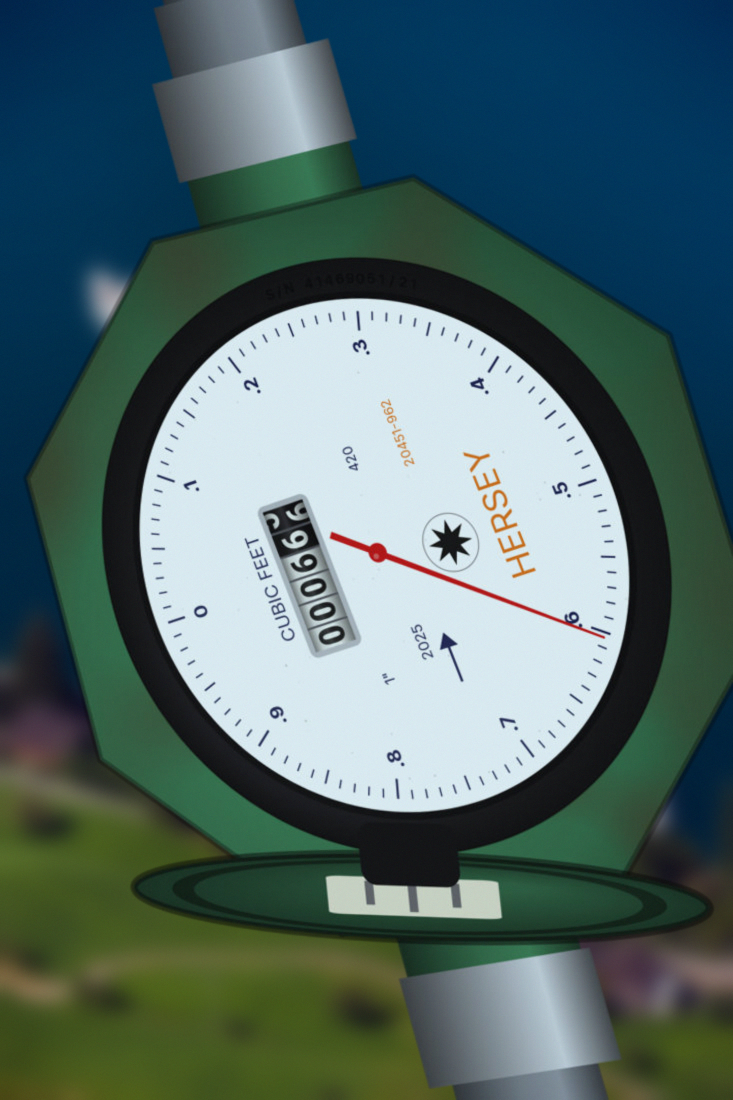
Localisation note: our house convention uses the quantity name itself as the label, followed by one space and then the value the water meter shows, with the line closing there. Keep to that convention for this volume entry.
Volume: 665.60 ft³
